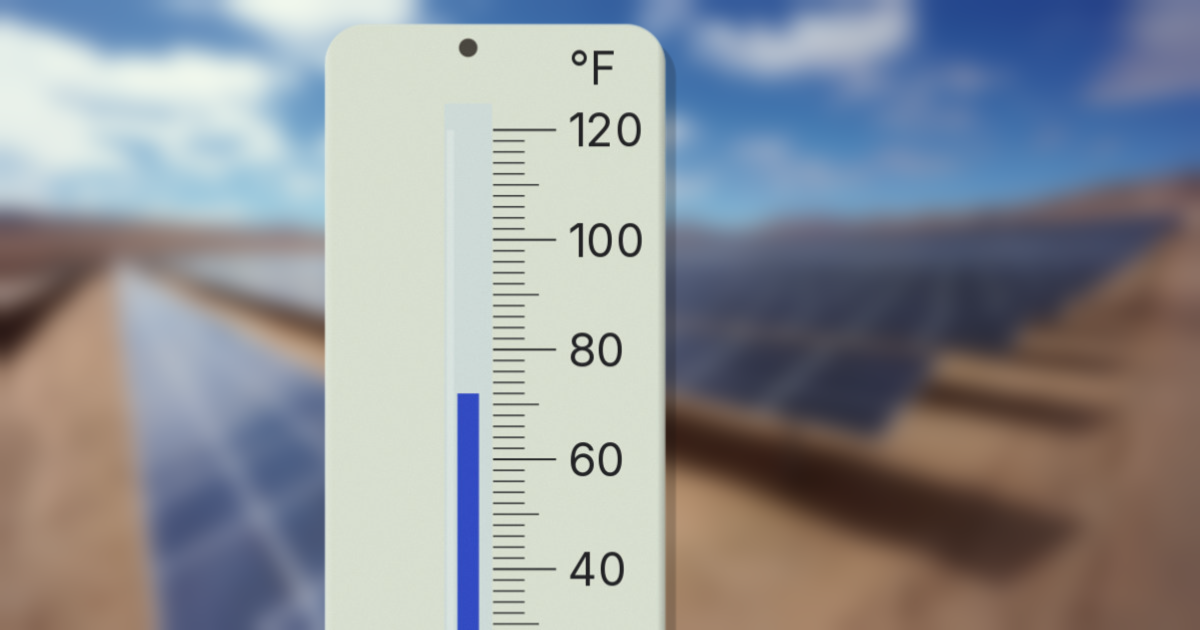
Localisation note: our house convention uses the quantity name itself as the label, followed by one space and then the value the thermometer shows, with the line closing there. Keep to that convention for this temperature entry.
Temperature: 72 °F
